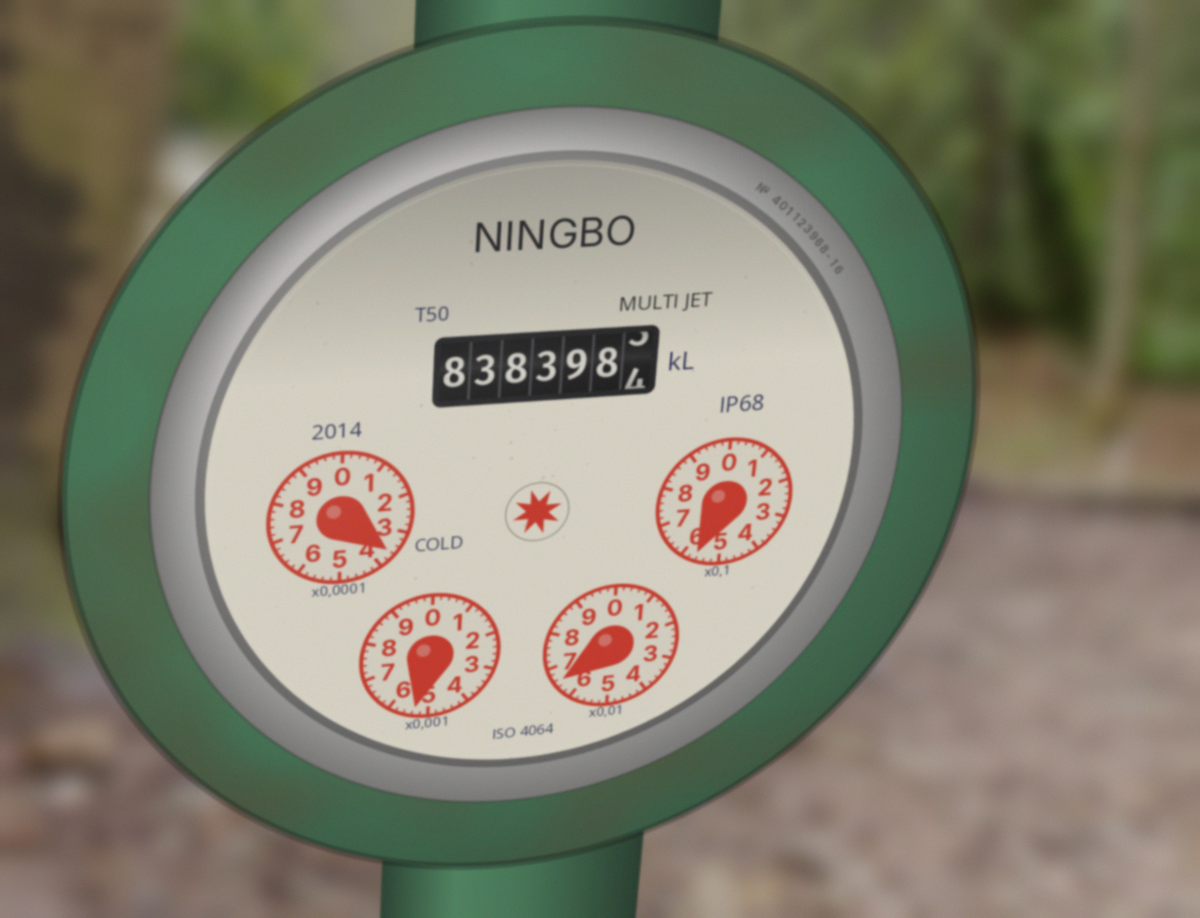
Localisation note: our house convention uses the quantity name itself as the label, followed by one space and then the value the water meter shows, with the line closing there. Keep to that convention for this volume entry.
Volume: 8383983.5653 kL
